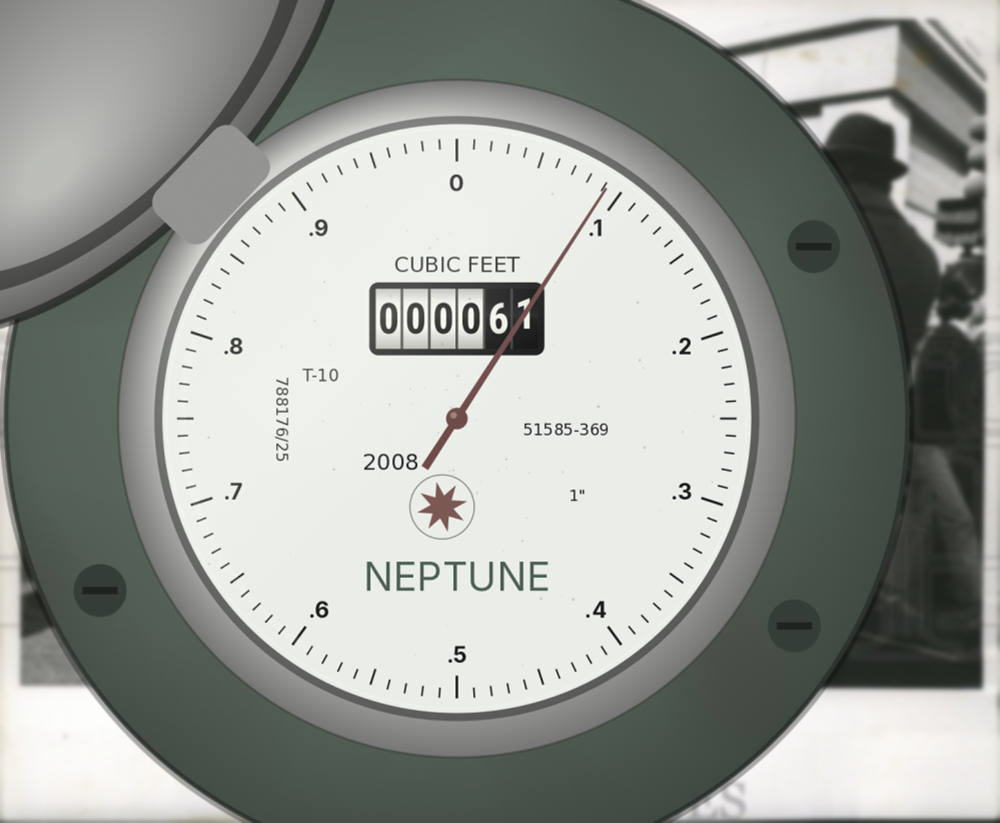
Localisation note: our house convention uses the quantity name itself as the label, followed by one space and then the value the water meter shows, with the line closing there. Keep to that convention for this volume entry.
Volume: 61.09 ft³
